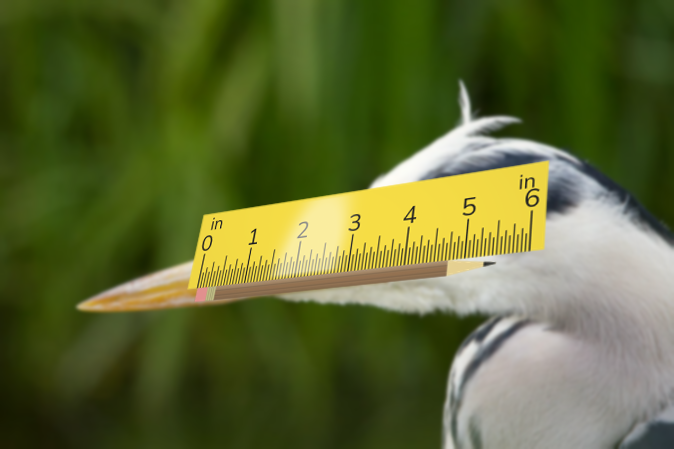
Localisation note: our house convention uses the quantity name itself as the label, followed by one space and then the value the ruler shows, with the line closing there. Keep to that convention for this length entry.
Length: 5.5 in
